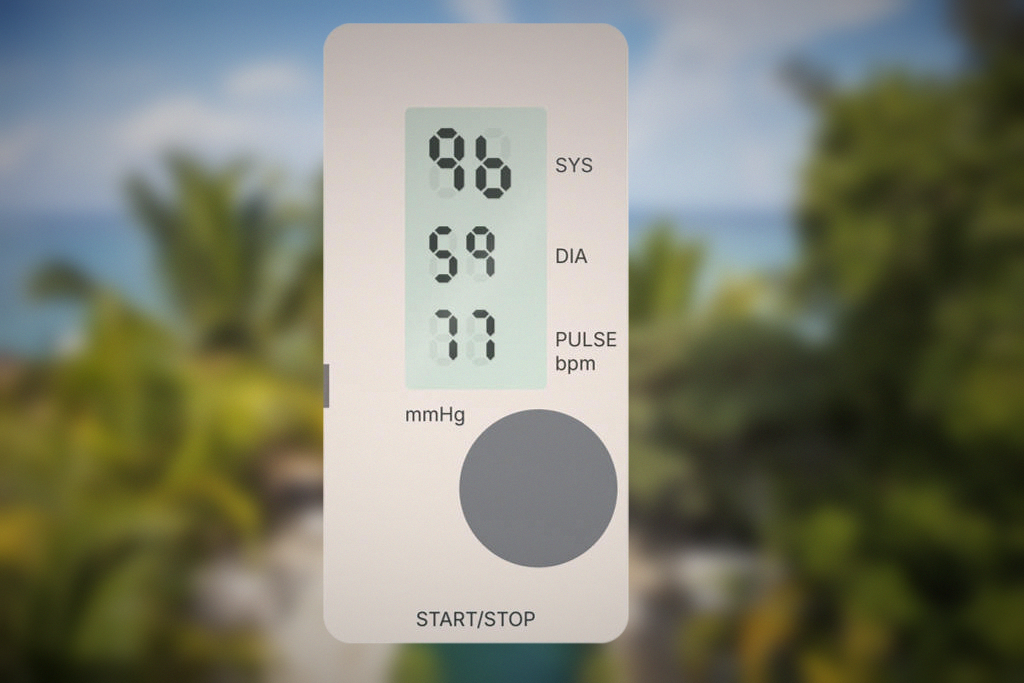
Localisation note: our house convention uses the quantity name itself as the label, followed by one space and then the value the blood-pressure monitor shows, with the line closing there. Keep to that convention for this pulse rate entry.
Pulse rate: 77 bpm
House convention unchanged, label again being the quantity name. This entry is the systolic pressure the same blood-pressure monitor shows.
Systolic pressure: 96 mmHg
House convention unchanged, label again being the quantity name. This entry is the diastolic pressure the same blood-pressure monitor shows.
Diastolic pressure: 59 mmHg
